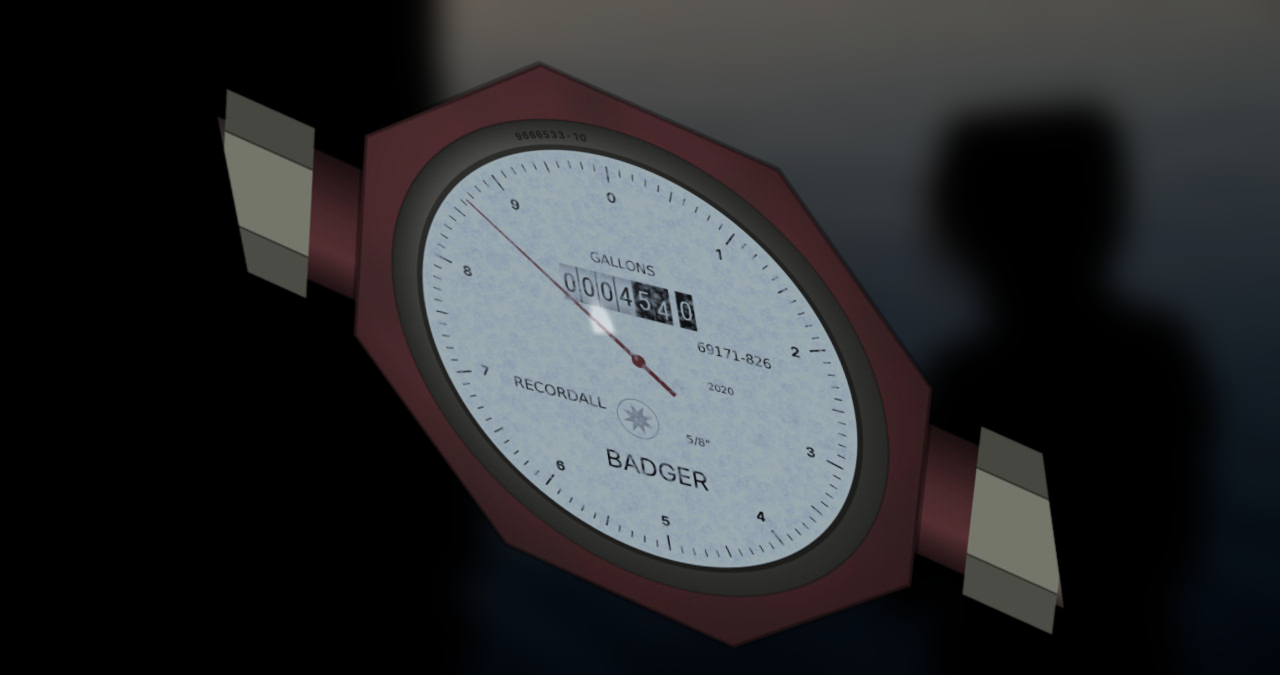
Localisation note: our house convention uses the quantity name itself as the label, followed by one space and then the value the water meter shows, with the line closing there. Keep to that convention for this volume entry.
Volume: 4538.6 gal
